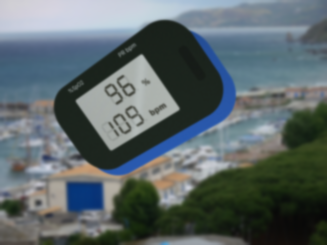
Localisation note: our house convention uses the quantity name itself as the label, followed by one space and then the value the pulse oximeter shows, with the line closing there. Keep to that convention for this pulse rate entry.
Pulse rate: 109 bpm
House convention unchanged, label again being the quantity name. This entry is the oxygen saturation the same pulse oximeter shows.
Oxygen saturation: 96 %
